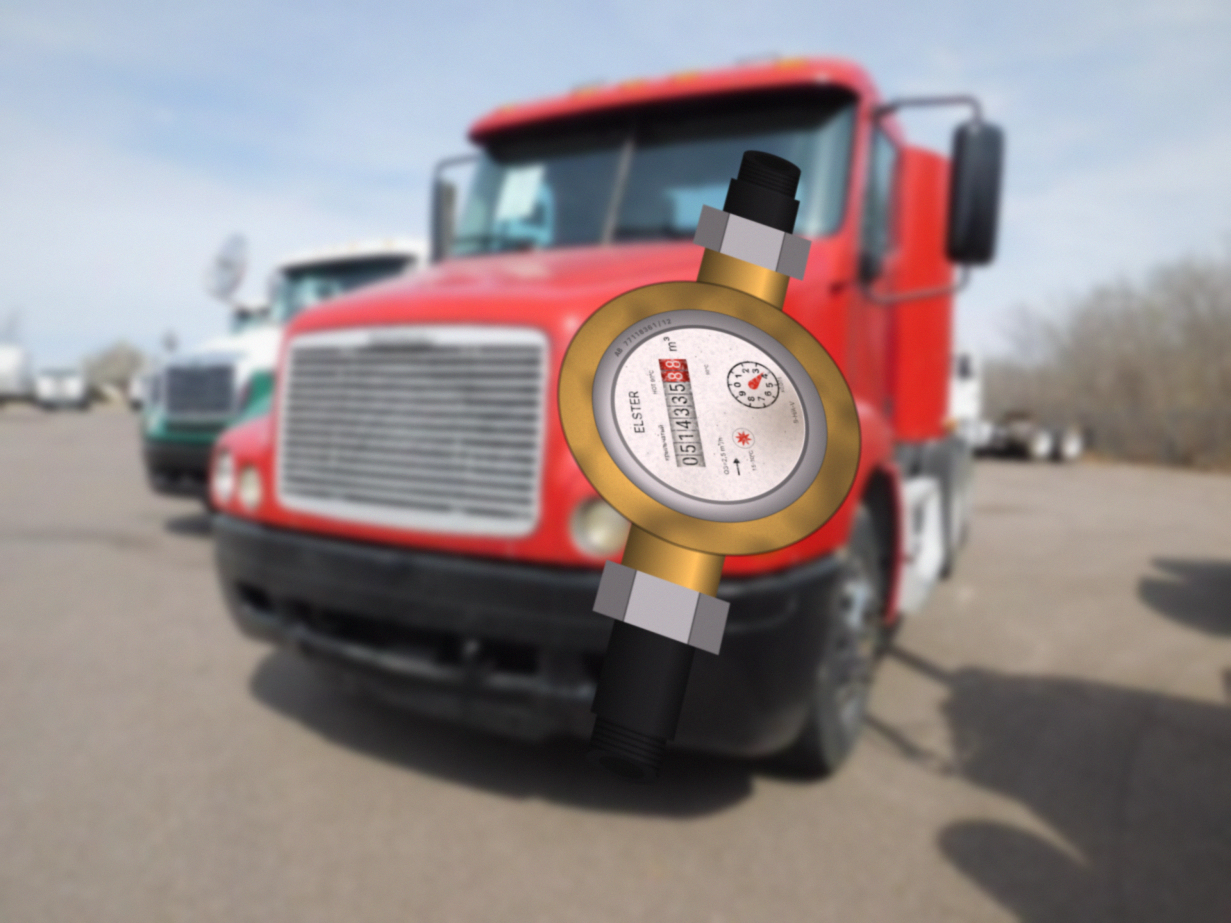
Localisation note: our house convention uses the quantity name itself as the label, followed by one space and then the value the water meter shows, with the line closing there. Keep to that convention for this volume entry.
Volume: 514335.883 m³
